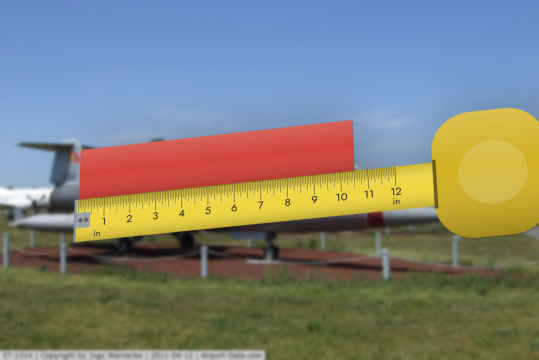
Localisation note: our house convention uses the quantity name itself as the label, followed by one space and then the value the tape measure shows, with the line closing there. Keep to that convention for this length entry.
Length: 10.5 in
